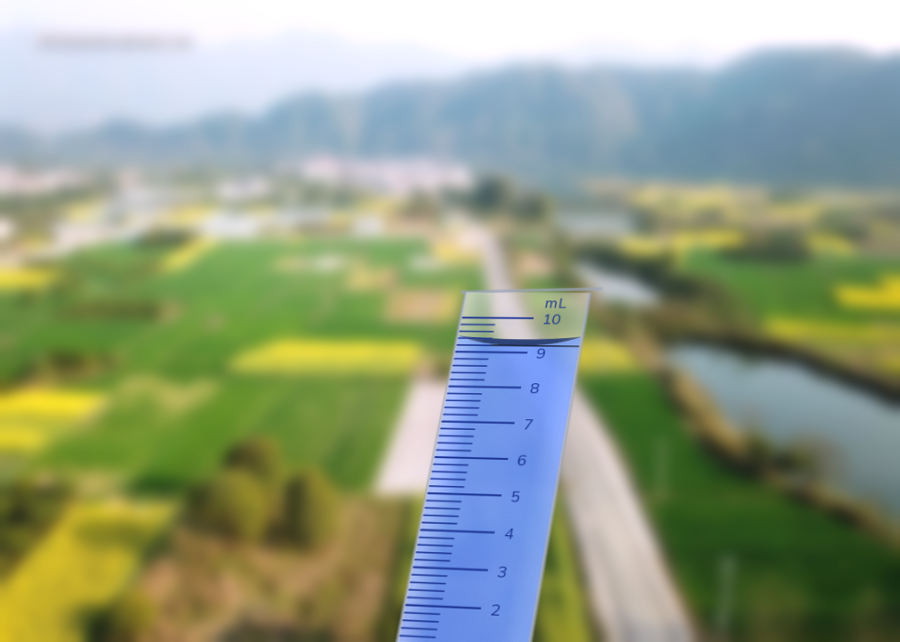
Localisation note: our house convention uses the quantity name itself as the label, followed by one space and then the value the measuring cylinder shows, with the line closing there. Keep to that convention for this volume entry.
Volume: 9.2 mL
